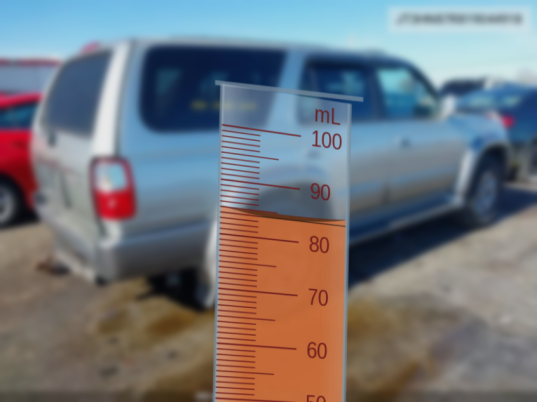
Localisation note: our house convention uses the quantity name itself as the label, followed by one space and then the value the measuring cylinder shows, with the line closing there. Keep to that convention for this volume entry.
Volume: 84 mL
